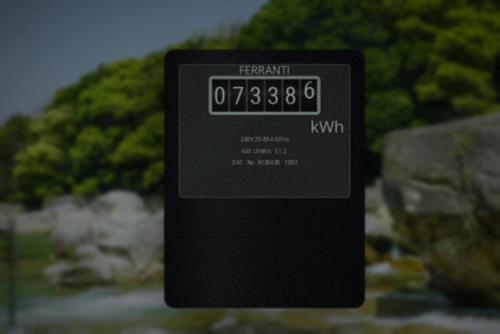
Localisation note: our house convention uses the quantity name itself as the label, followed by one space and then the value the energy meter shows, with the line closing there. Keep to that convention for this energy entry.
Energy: 73386 kWh
